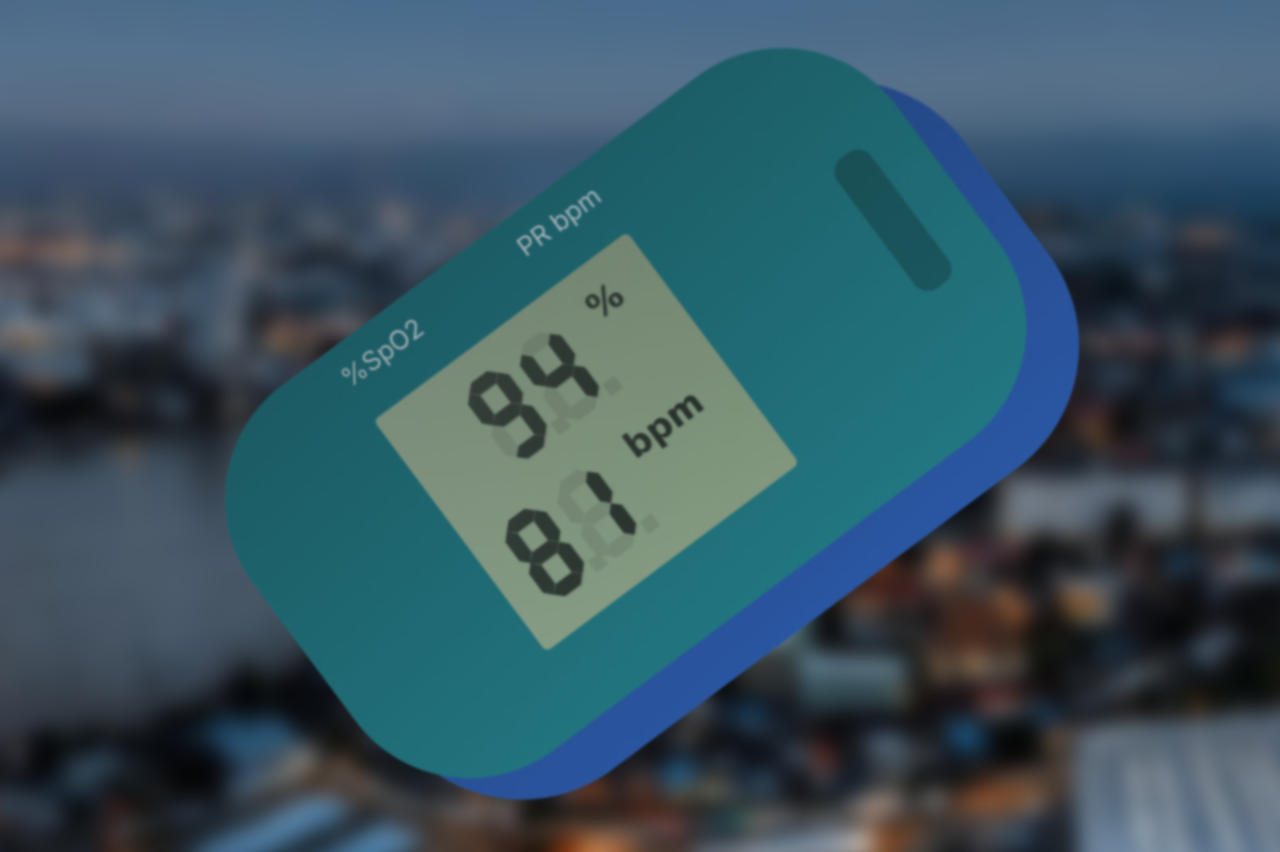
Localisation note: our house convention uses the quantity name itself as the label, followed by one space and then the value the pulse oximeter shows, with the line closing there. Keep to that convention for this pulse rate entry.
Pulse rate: 81 bpm
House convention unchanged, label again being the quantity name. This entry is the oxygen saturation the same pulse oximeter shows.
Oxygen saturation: 94 %
